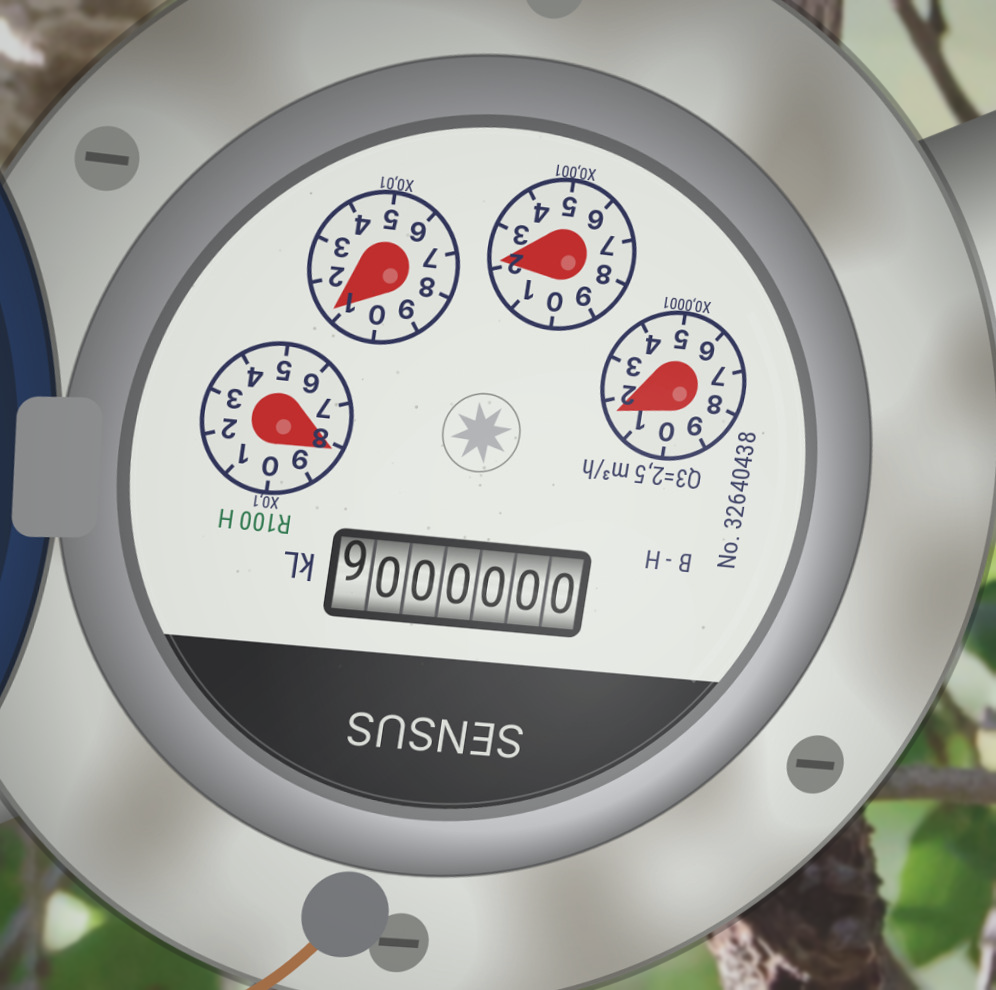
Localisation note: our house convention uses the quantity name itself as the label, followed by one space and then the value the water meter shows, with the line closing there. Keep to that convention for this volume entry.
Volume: 5.8121 kL
